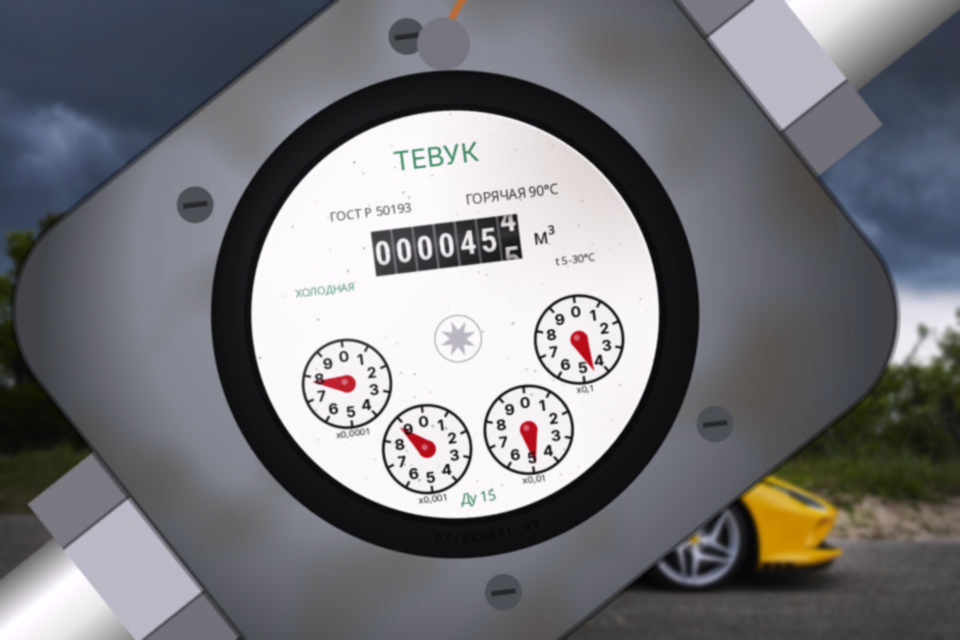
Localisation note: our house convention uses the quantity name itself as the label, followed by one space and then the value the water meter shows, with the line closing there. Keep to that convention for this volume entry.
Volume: 454.4487 m³
